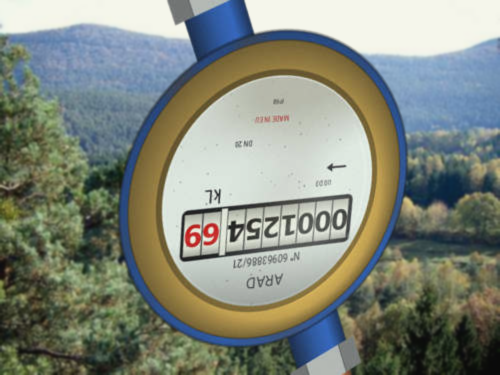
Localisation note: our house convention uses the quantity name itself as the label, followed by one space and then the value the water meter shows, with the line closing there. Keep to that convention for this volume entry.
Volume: 1254.69 kL
